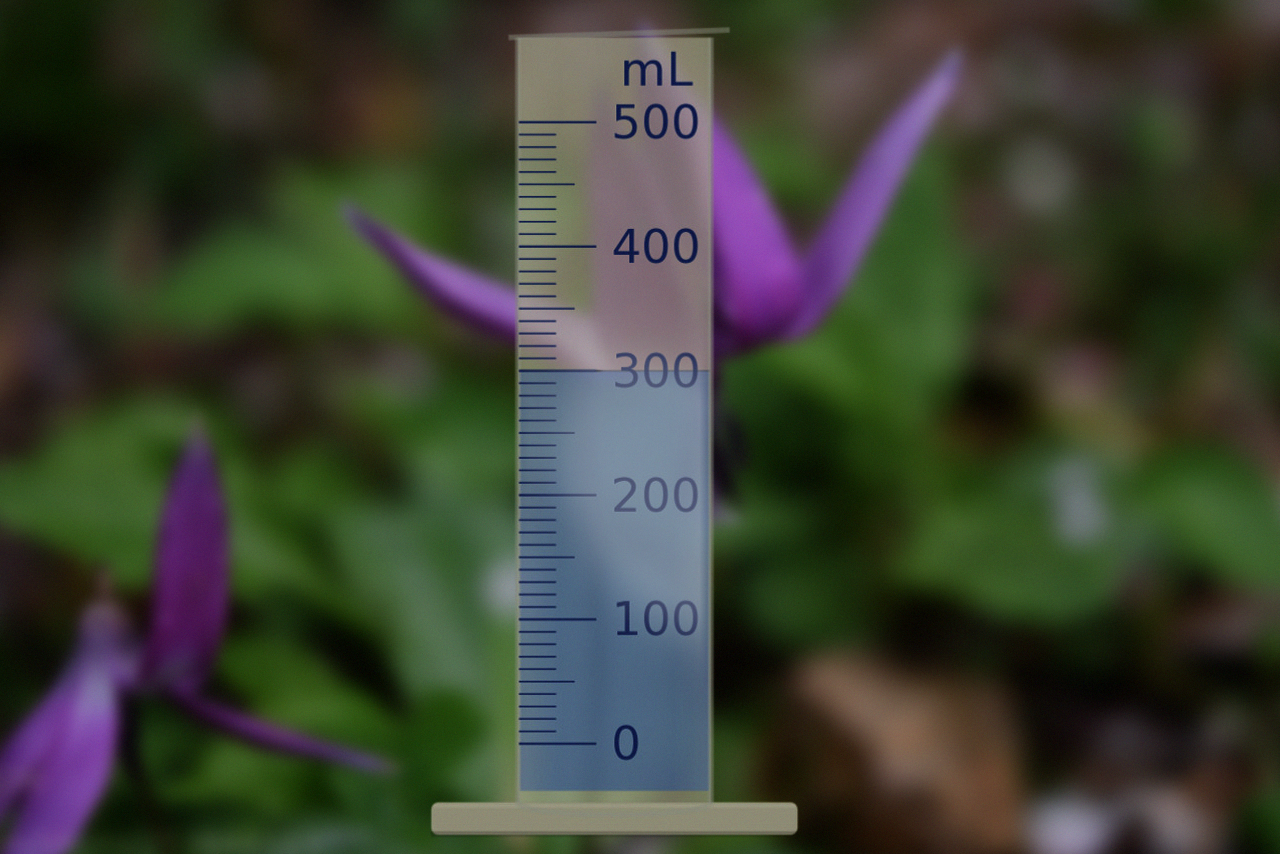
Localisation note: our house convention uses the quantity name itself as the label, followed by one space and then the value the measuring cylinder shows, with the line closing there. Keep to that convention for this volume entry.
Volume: 300 mL
